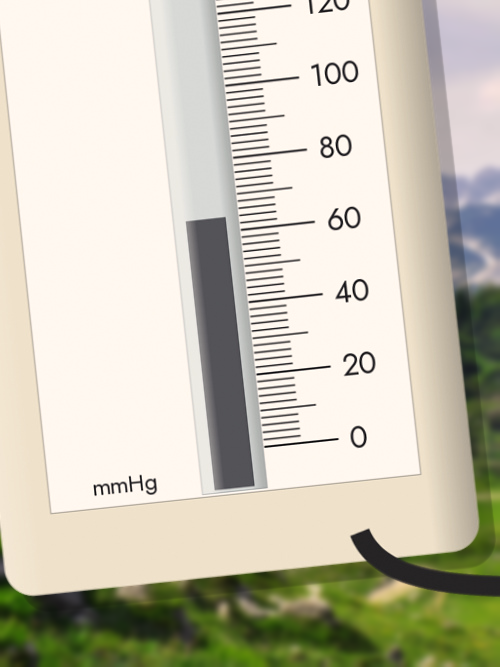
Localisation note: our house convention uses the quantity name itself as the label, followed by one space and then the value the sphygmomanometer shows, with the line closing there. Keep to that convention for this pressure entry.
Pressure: 64 mmHg
